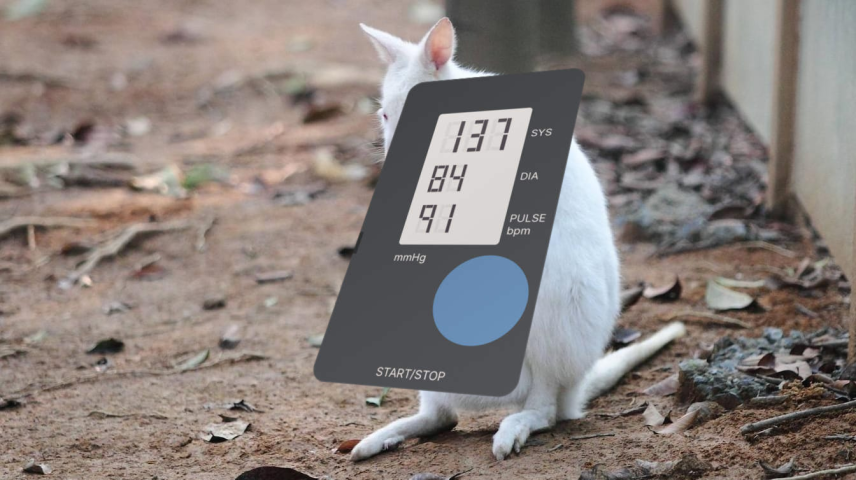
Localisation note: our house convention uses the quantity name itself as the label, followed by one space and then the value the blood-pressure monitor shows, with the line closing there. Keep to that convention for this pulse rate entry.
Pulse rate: 91 bpm
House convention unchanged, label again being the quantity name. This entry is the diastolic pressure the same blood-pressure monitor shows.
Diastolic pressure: 84 mmHg
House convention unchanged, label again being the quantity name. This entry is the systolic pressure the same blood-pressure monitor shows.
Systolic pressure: 137 mmHg
